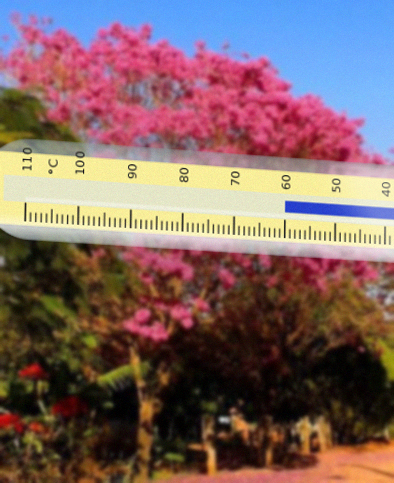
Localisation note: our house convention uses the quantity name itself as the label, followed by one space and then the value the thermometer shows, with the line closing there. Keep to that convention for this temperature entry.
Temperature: 60 °C
